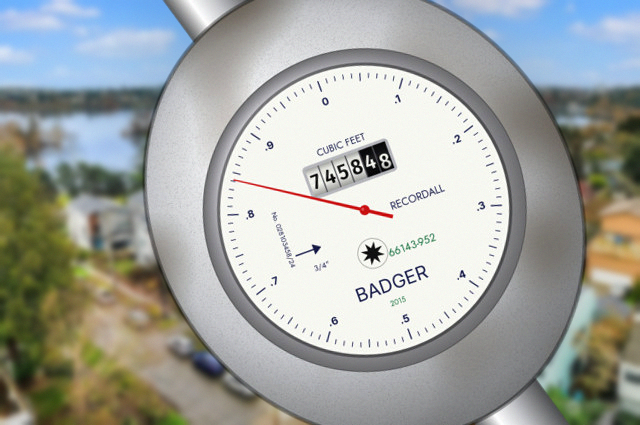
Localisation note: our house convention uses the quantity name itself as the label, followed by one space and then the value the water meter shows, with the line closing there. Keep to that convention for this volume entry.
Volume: 745847.84 ft³
